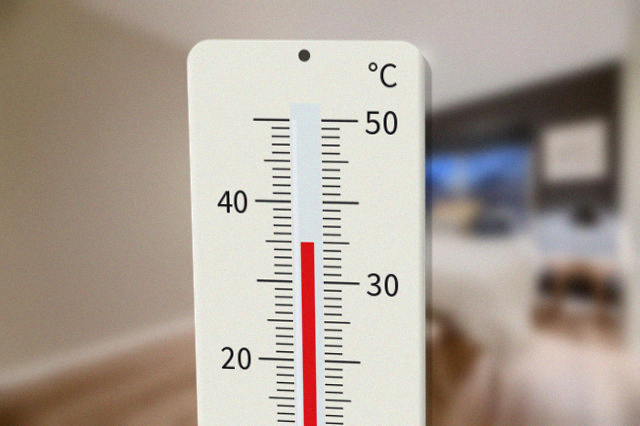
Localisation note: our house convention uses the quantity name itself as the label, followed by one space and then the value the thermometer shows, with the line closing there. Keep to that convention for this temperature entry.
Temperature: 35 °C
